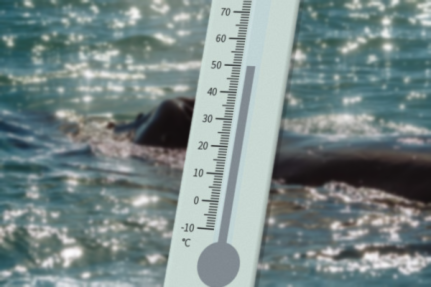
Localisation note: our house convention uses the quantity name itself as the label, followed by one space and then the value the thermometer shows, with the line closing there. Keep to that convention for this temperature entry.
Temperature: 50 °C
